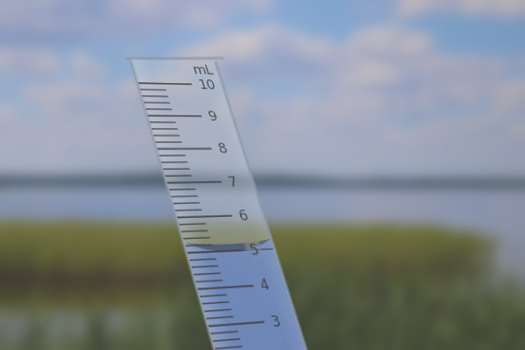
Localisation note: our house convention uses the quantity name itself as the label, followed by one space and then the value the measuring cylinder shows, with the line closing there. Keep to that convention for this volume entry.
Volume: 5 mL
